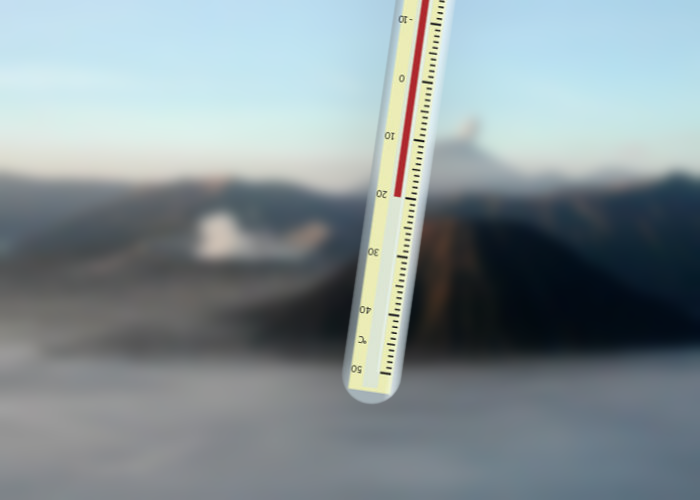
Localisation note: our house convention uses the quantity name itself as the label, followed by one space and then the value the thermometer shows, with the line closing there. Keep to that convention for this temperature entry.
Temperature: 20 °C
